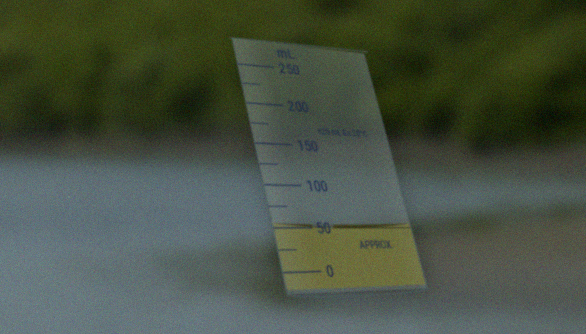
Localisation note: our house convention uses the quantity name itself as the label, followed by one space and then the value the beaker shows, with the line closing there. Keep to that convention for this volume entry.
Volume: 50 mL
